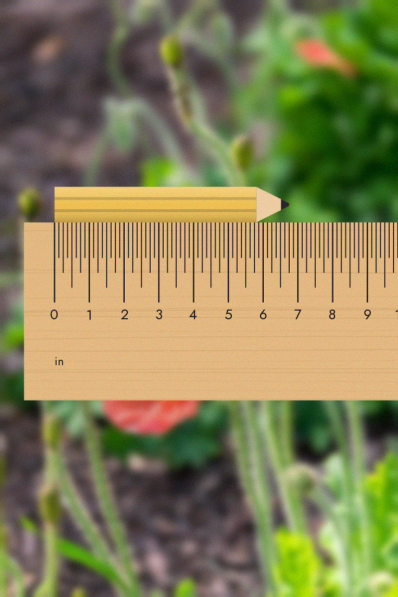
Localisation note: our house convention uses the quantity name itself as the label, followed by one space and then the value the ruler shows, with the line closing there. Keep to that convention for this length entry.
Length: 6.75 in
